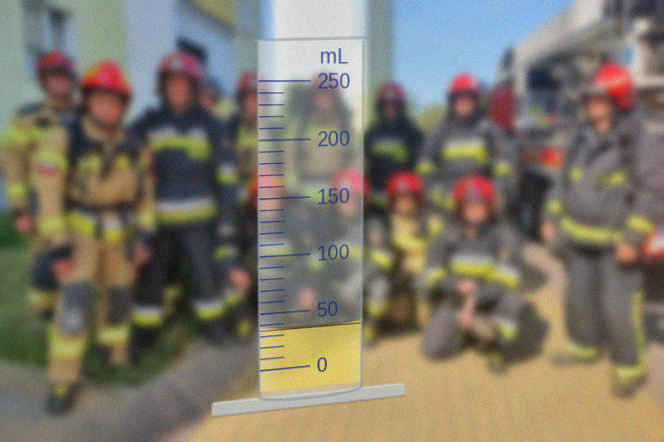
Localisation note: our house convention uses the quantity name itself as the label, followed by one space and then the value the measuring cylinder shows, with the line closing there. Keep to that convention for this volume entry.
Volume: 35 mL
